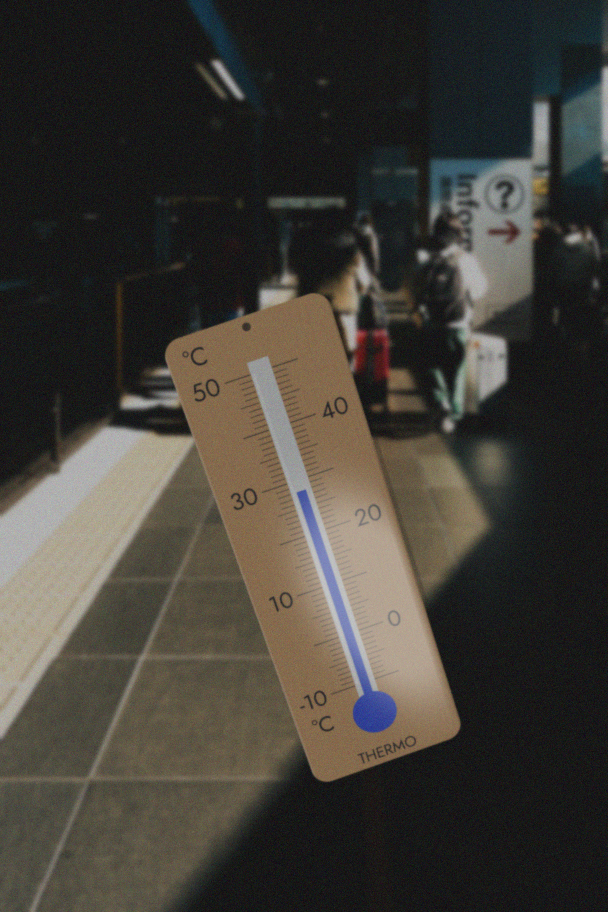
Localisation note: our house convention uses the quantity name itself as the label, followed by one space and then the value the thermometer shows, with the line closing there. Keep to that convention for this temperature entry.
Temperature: 28 °C
